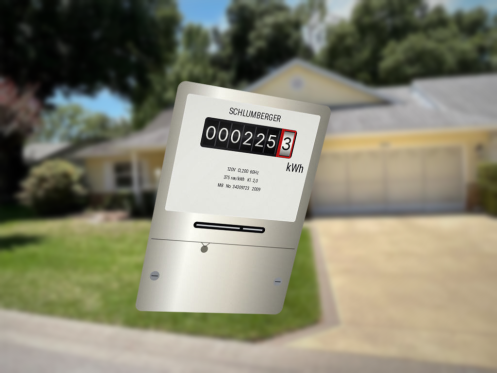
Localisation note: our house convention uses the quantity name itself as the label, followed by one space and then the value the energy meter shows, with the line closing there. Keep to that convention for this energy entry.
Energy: 225.3 kWh
